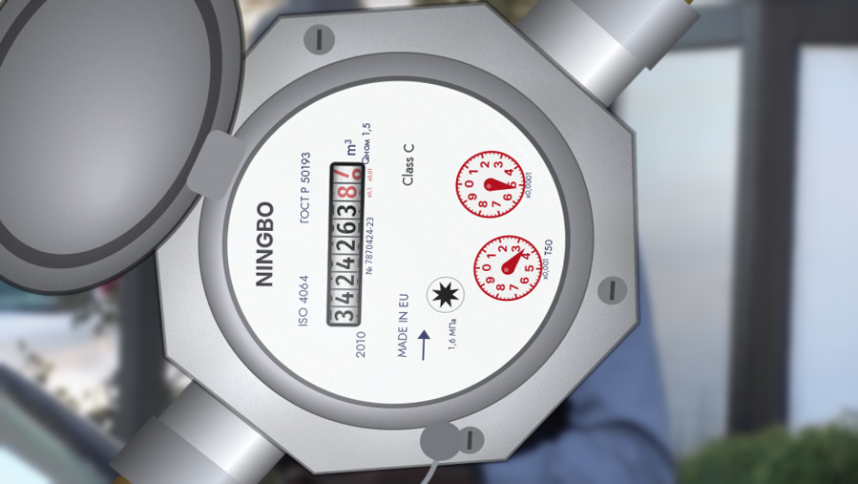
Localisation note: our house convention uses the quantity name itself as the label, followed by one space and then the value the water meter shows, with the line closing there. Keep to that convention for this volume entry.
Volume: 3424263.8735 m³
